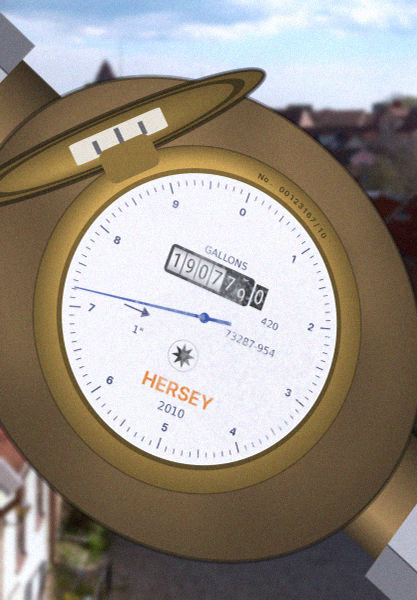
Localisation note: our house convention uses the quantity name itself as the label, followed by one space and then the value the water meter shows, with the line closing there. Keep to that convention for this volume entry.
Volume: 1907787.2 gal
